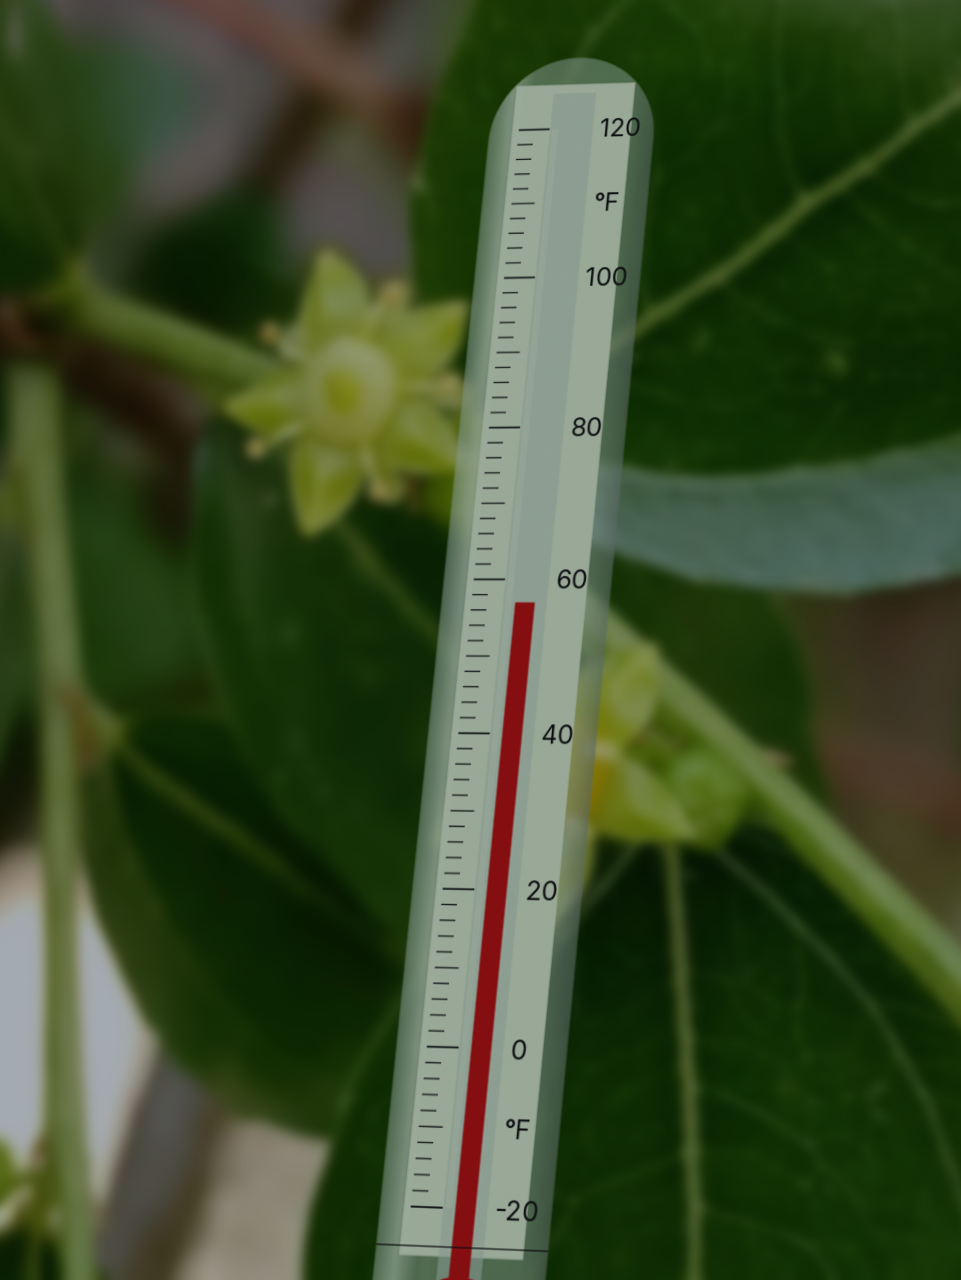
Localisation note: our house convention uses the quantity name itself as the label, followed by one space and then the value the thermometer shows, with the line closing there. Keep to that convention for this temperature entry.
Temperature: 57 °F
